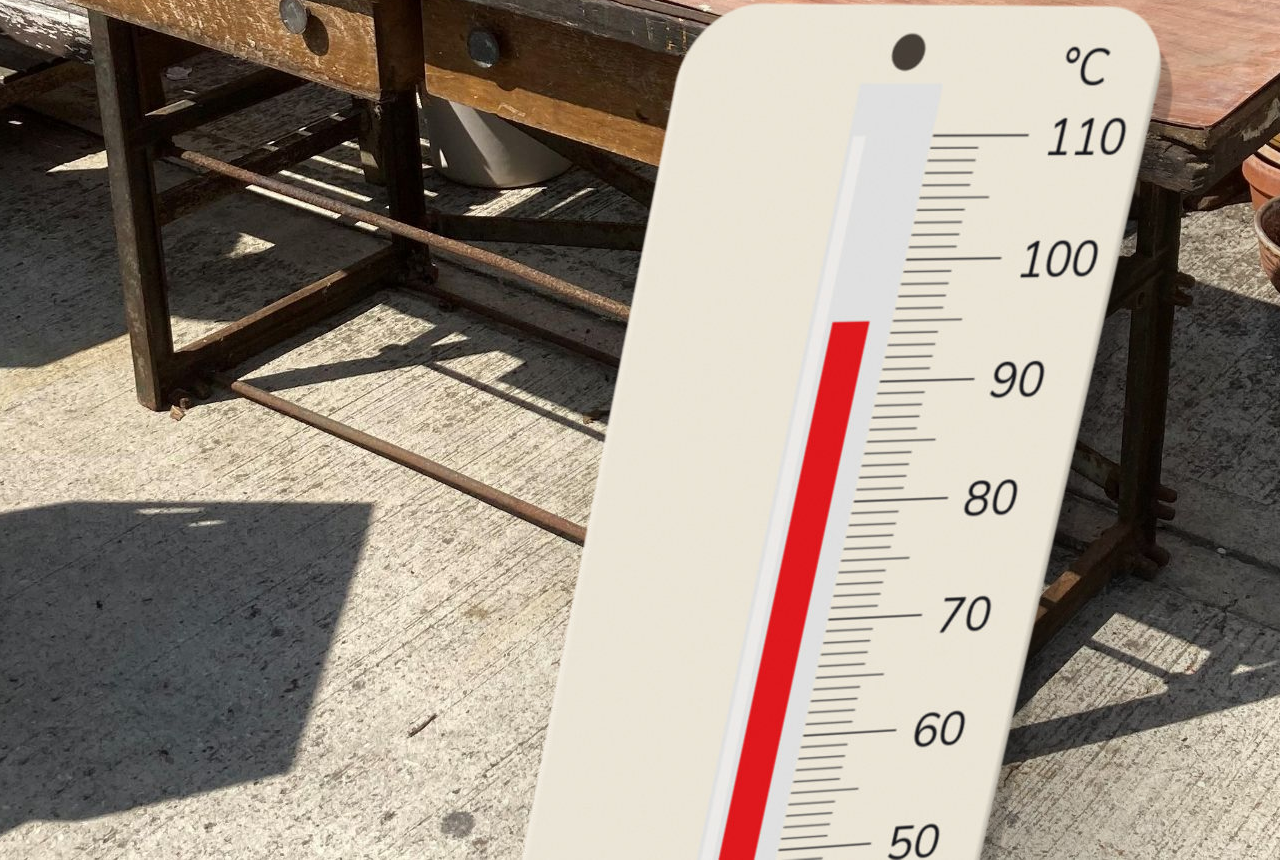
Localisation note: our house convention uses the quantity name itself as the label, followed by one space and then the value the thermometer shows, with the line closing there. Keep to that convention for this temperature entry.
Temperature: 95 °C
